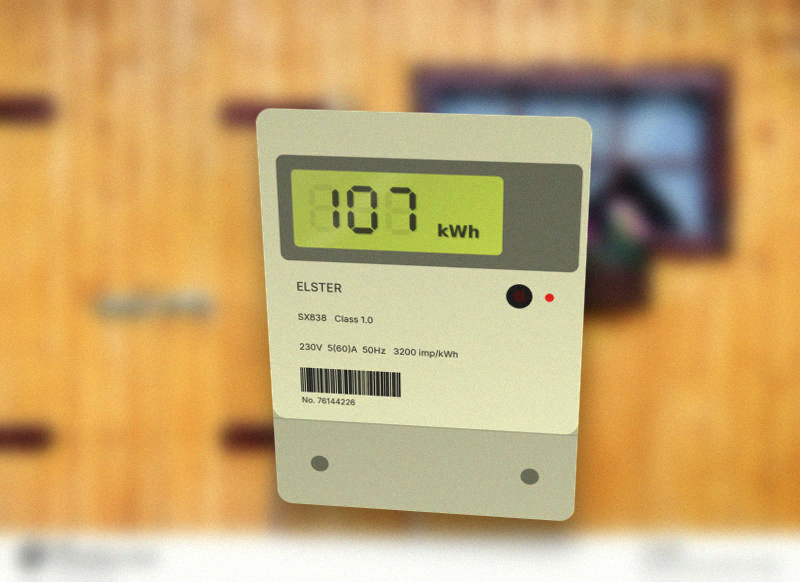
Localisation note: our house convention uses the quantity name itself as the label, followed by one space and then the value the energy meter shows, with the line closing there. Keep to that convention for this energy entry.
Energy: 107 kWh
